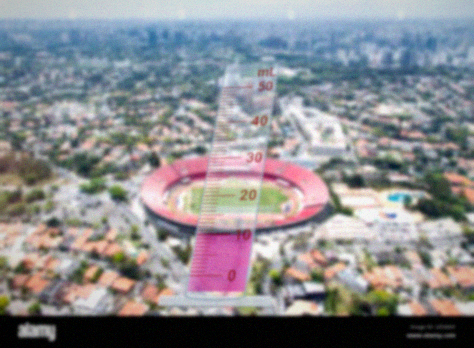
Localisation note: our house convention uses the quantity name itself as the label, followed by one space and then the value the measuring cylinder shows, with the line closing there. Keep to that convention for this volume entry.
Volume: 10 mL
